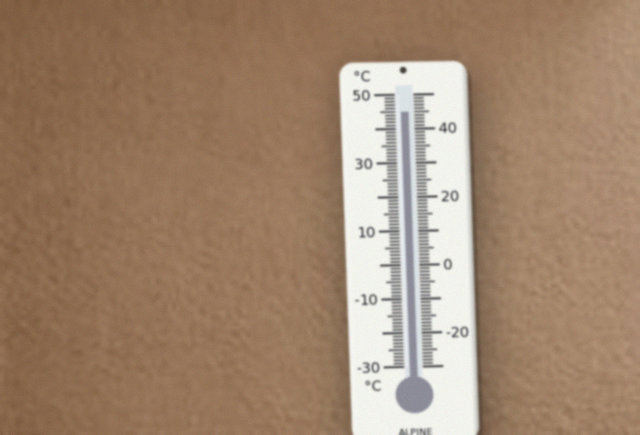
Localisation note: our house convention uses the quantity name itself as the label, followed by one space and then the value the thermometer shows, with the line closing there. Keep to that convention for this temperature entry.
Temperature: 45 °C
